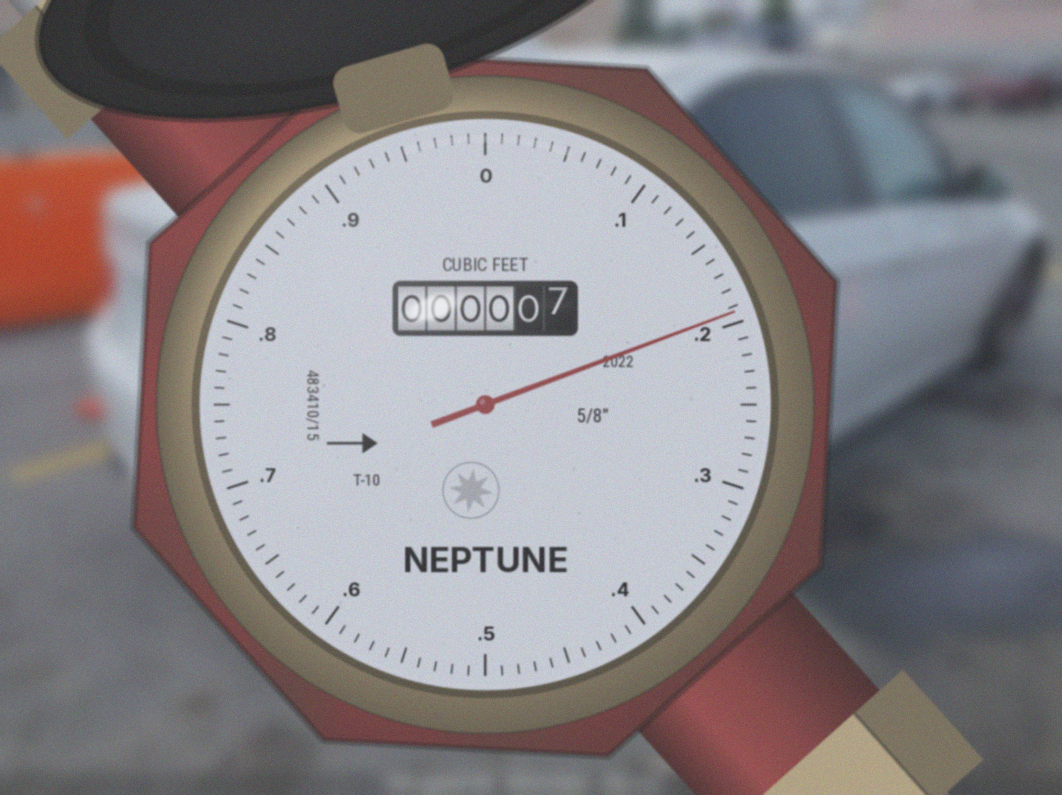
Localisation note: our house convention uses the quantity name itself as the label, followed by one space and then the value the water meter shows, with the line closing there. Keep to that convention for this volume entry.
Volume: 7.19 ft³
